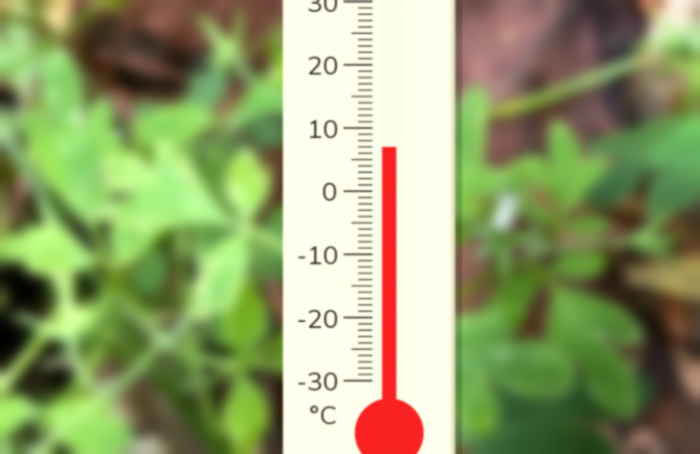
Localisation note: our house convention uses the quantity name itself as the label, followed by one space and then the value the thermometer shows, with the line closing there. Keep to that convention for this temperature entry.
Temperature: 7 °C
